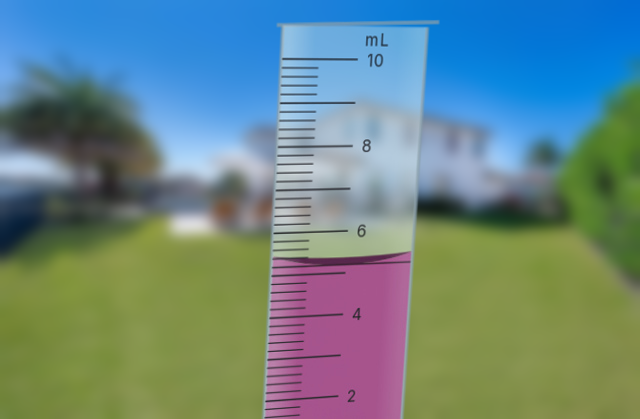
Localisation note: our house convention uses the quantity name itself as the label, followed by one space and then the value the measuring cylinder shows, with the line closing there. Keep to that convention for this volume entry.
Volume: 5.2 mL
